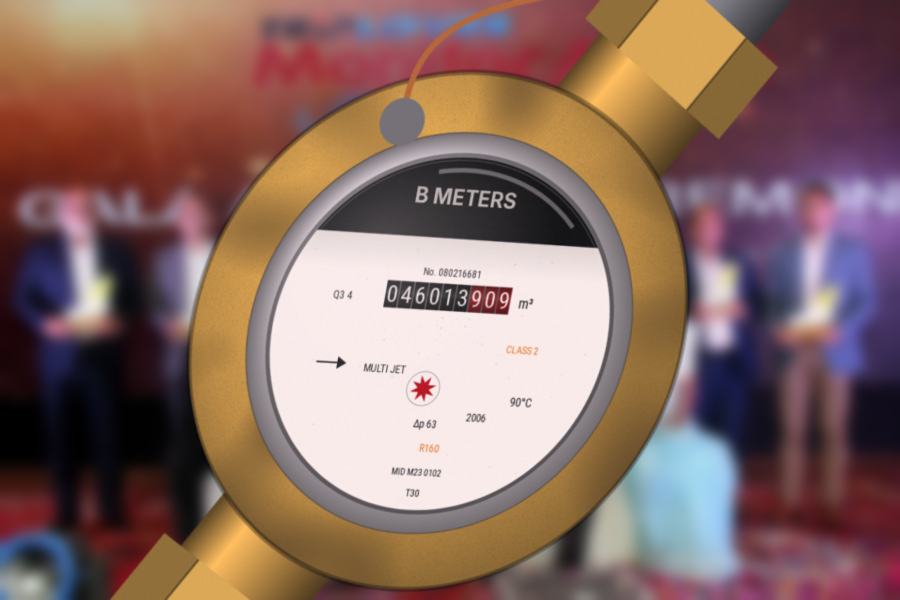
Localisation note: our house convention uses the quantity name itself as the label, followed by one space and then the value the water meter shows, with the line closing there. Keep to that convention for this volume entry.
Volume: 46013.909 m³
